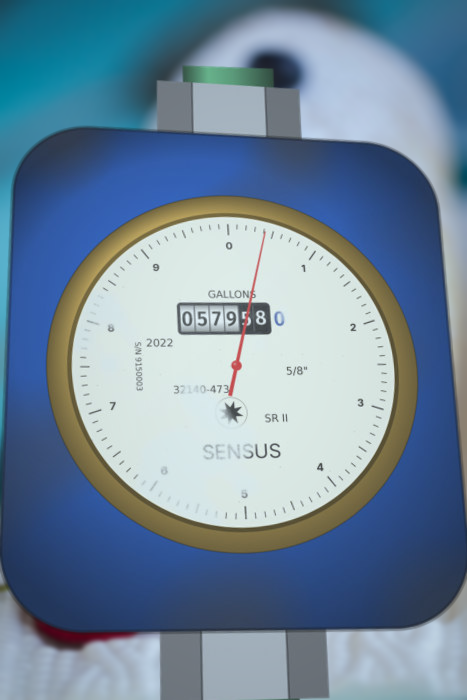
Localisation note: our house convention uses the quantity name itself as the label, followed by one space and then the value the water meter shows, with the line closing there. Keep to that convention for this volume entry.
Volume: 579580.4 gal
